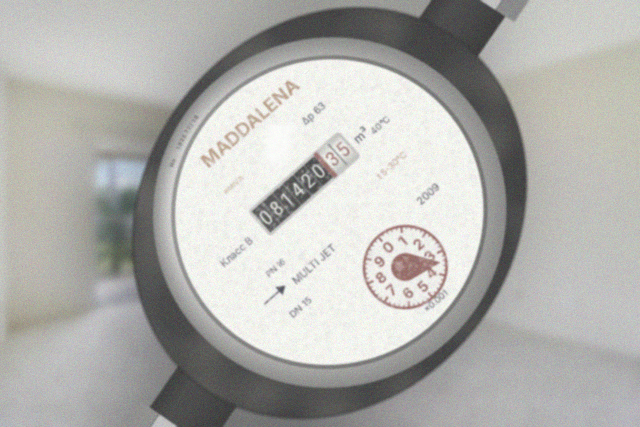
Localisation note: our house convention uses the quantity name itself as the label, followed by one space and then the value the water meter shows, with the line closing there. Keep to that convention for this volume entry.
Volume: 81420.353 m³
